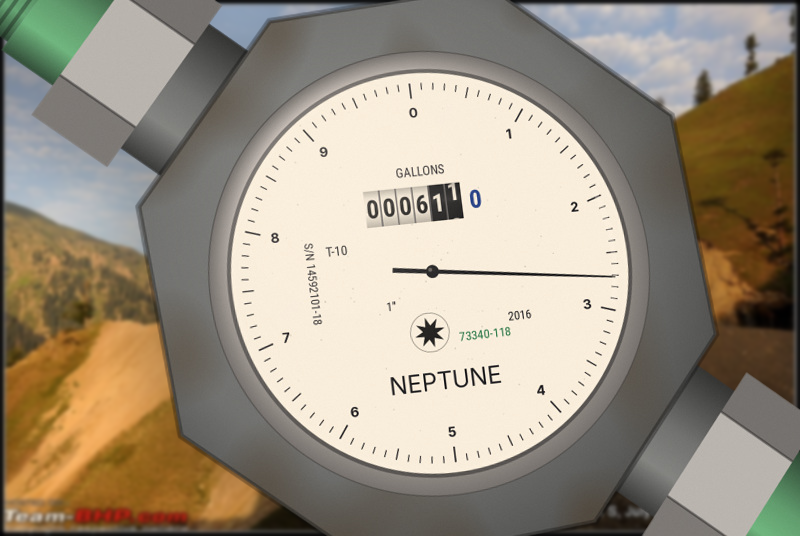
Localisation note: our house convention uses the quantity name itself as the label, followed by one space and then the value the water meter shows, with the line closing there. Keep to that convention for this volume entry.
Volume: 6112.7 gal
